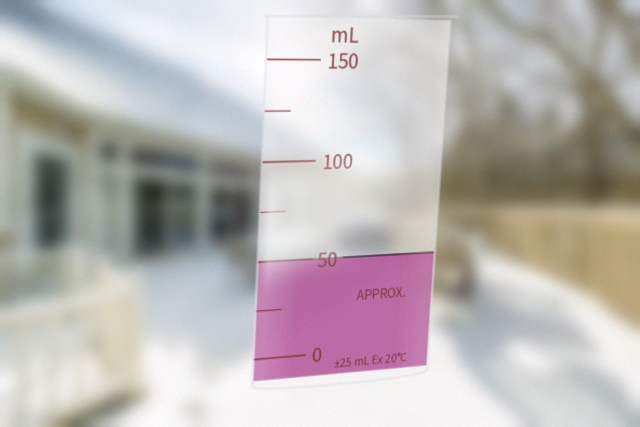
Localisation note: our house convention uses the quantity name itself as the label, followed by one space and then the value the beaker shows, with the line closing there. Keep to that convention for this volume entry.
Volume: 50 mL
